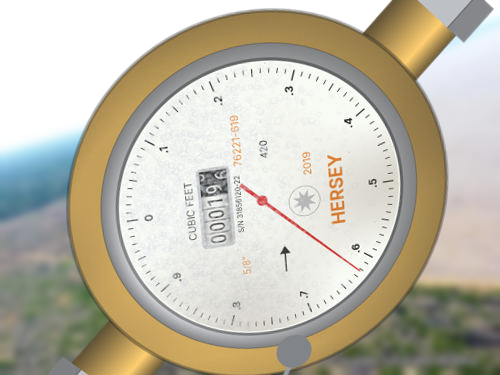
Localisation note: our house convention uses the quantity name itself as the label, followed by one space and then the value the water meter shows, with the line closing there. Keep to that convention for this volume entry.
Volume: 195.62 ft³
